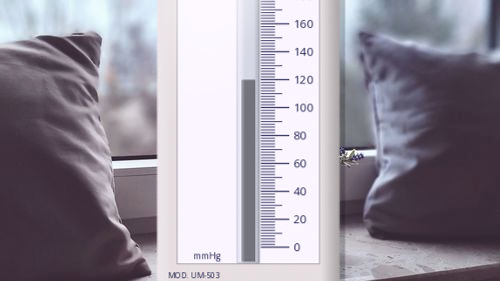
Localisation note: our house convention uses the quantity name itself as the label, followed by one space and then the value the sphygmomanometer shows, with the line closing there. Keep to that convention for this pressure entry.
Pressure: 120 mmHg
